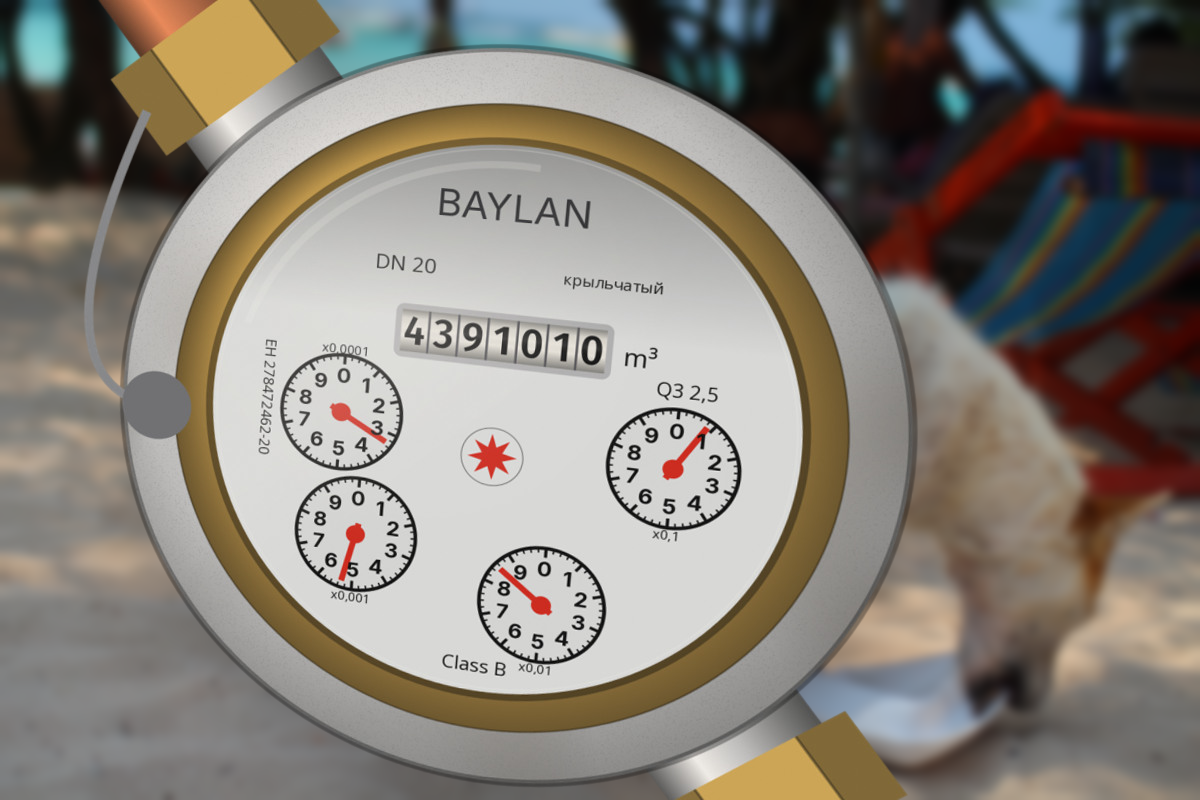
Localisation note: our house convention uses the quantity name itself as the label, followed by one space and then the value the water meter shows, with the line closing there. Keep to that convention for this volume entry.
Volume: 4391010.0853 m³
